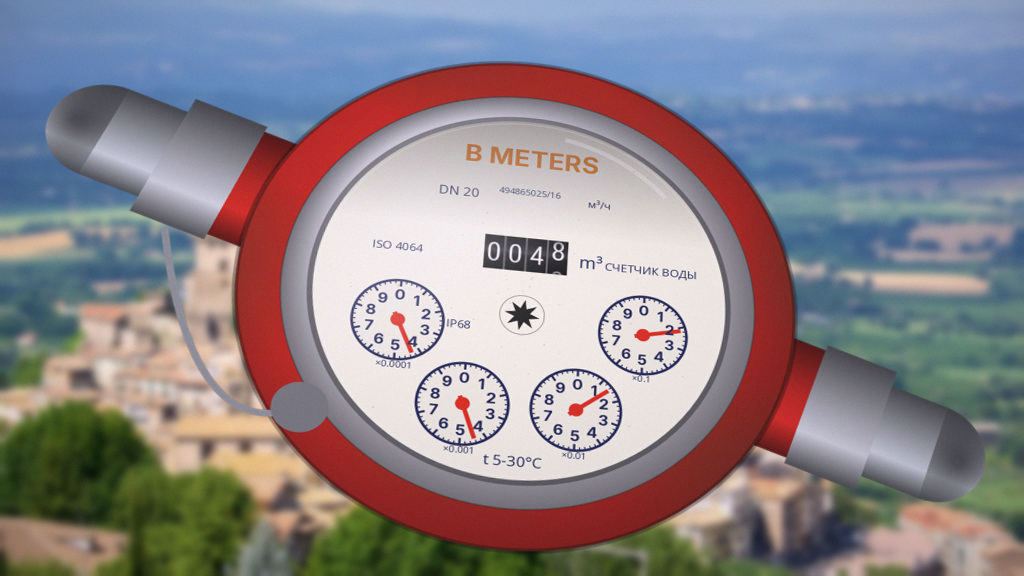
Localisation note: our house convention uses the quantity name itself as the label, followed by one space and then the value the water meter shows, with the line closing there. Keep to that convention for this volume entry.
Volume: 48.2144 m³
